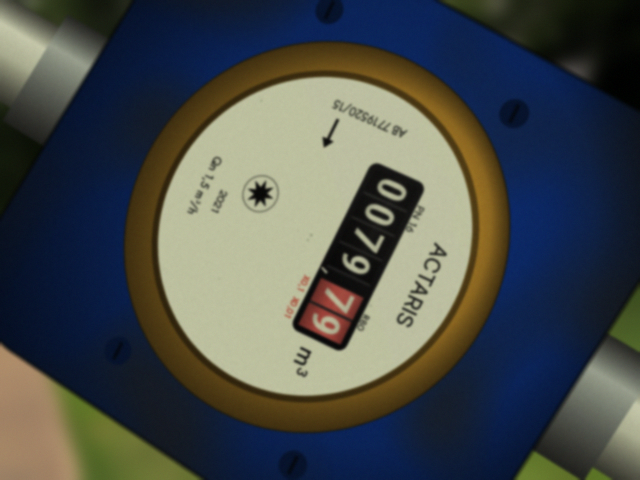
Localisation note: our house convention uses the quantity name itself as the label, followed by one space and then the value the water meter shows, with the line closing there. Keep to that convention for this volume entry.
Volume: 79.79 m³
